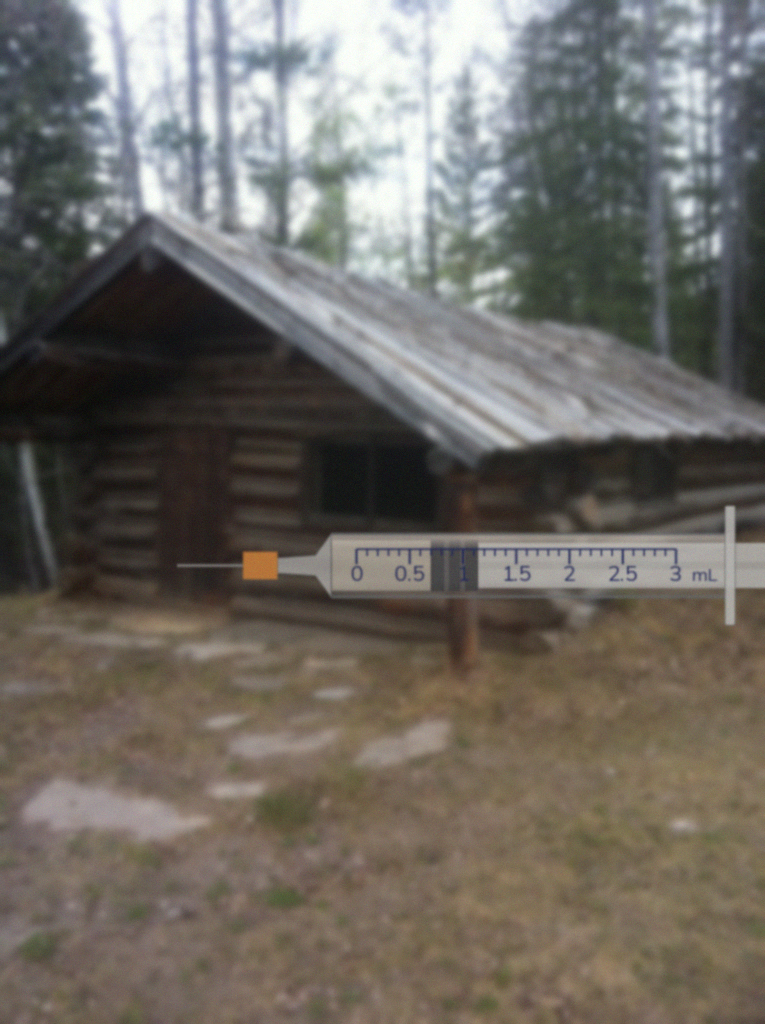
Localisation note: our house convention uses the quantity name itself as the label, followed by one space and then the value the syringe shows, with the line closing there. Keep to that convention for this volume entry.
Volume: 0.7 mL
